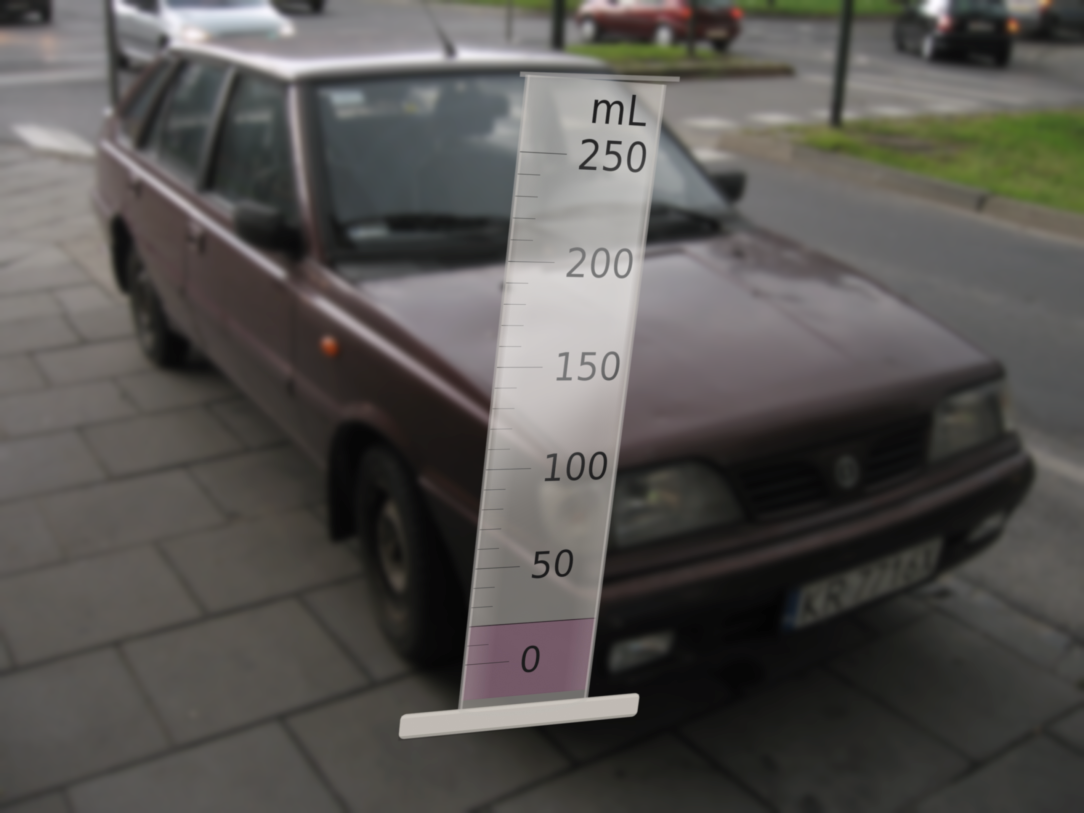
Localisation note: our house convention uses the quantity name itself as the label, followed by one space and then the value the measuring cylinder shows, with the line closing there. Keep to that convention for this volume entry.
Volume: 20 mL
